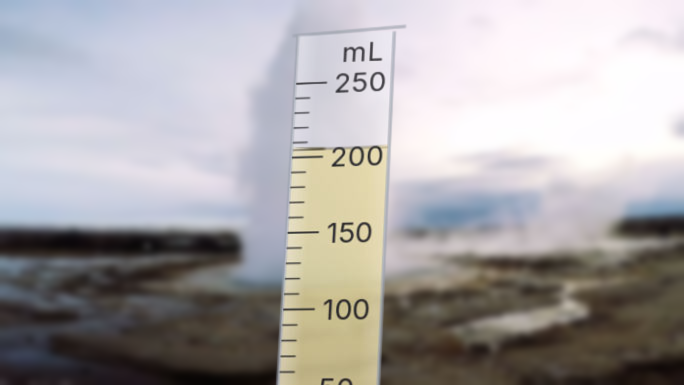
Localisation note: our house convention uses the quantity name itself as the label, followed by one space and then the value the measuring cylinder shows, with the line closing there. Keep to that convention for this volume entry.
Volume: 205 mL
